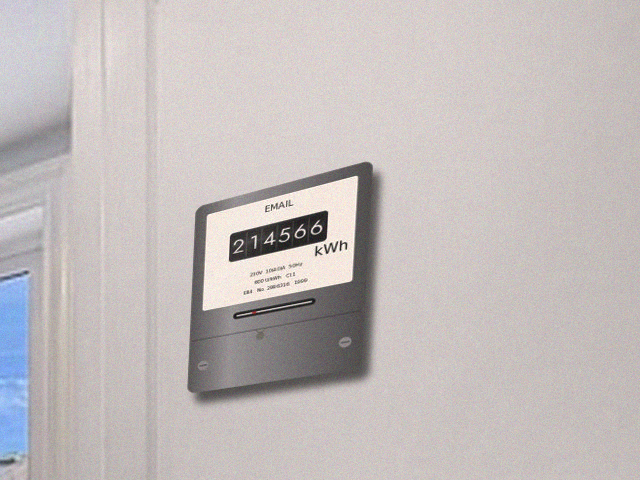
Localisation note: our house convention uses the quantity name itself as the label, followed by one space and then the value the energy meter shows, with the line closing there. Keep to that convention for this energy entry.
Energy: 214566 kWh
